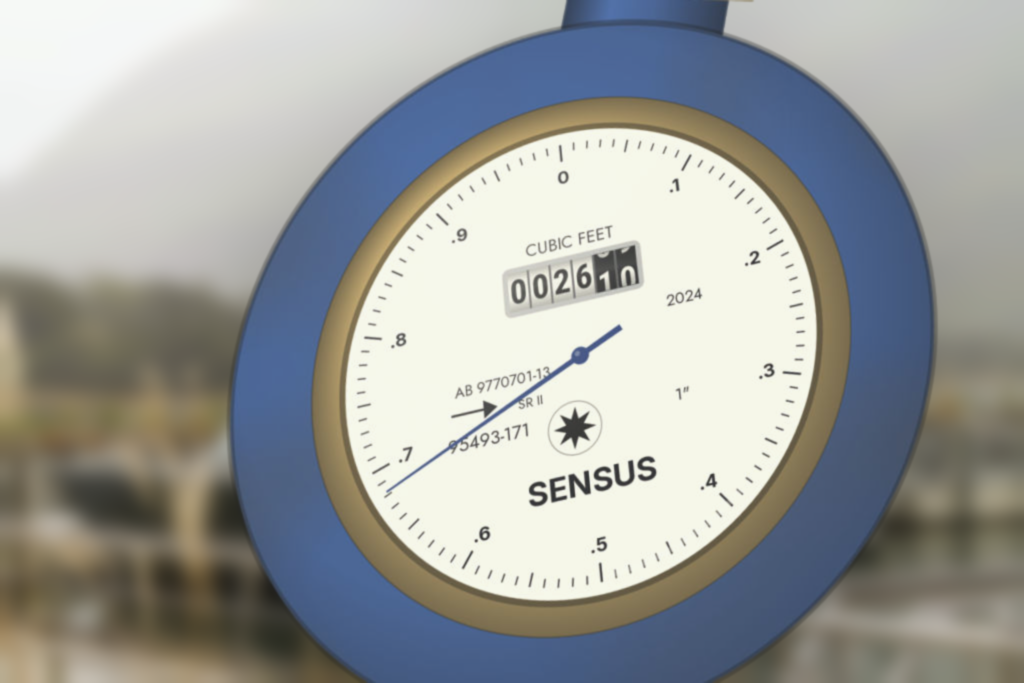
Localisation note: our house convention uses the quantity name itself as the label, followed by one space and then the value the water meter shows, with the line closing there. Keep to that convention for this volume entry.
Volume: 2609.68 ft³
